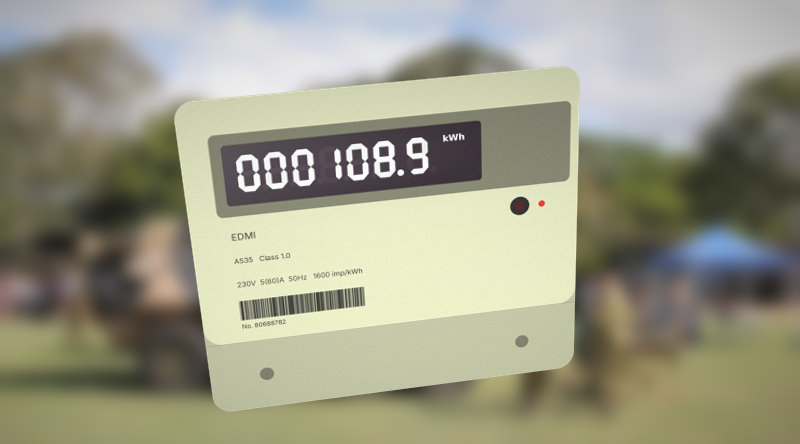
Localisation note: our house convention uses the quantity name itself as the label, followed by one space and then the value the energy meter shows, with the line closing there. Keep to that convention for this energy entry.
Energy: 108.9 kWh
